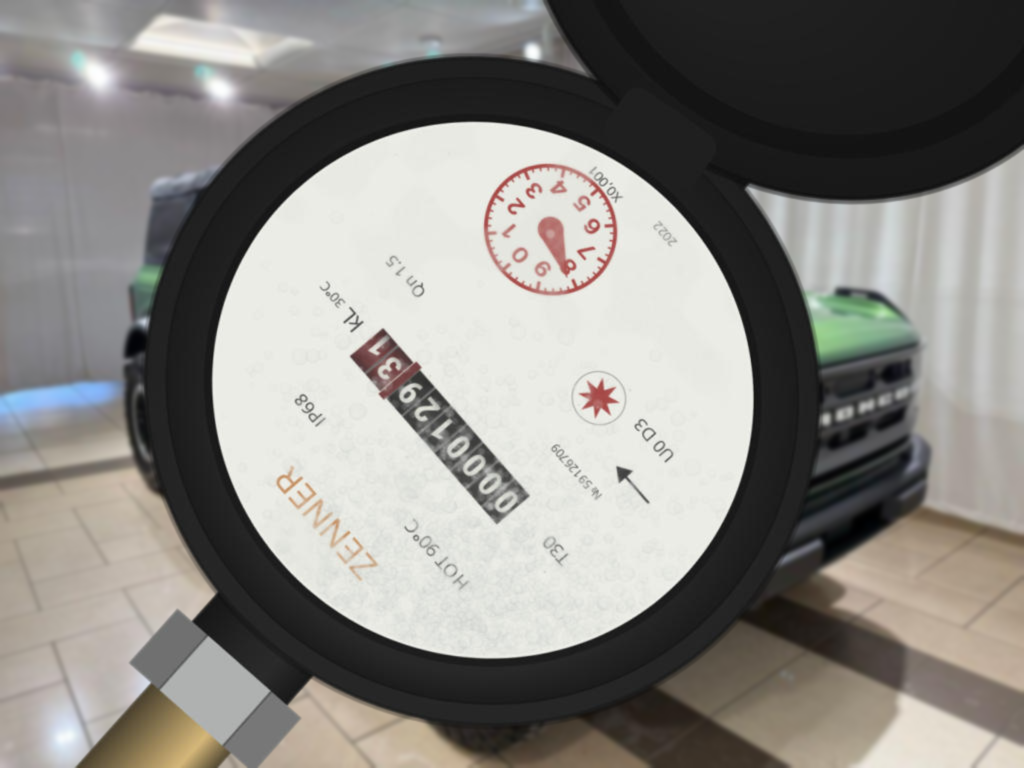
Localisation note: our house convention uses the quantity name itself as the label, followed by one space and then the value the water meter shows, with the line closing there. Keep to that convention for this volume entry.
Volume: 129.308 kL
